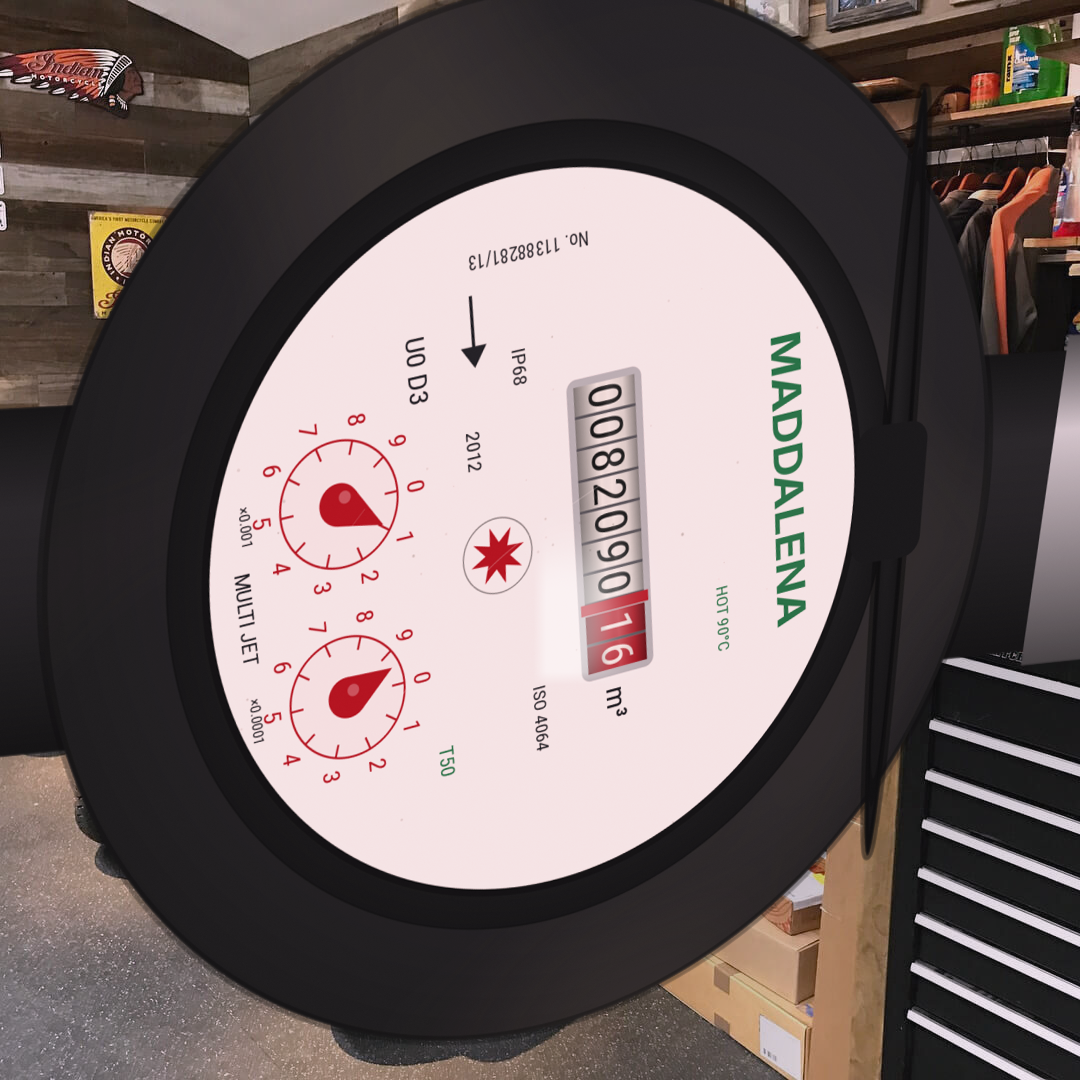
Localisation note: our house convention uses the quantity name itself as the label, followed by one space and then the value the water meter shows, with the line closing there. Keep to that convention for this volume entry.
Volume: 82090.1609 m³
